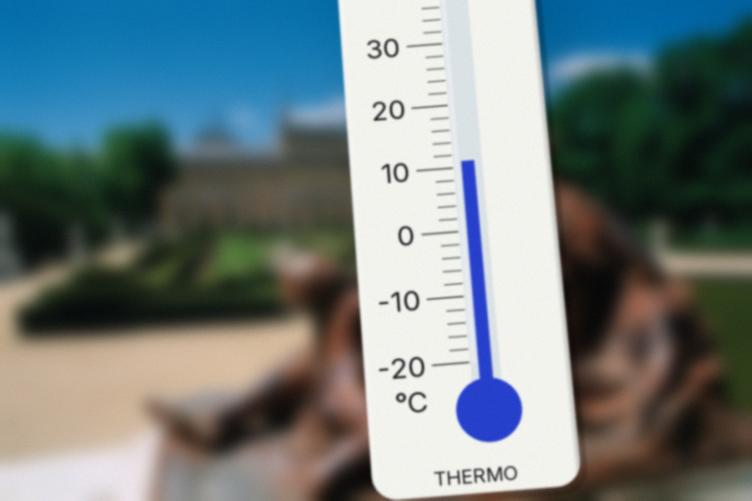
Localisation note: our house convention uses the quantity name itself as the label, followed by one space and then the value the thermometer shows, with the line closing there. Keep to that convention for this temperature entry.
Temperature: 11 °C
